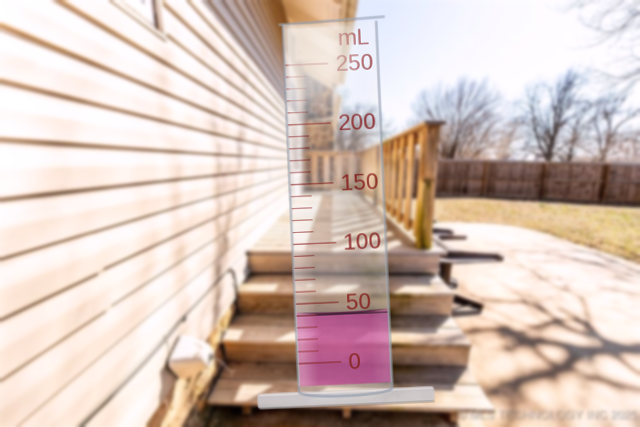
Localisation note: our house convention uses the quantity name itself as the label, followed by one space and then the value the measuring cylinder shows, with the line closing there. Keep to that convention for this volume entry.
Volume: 40 mL
